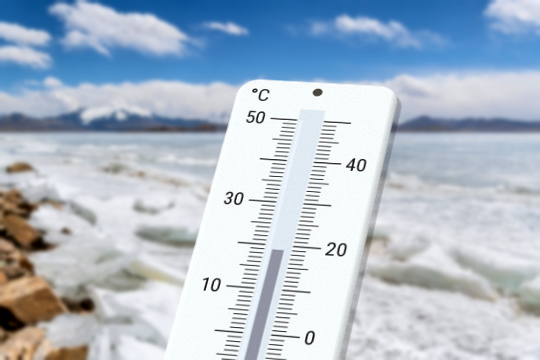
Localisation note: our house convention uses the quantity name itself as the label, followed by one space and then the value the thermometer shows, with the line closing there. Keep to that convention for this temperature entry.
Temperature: 19 °C
